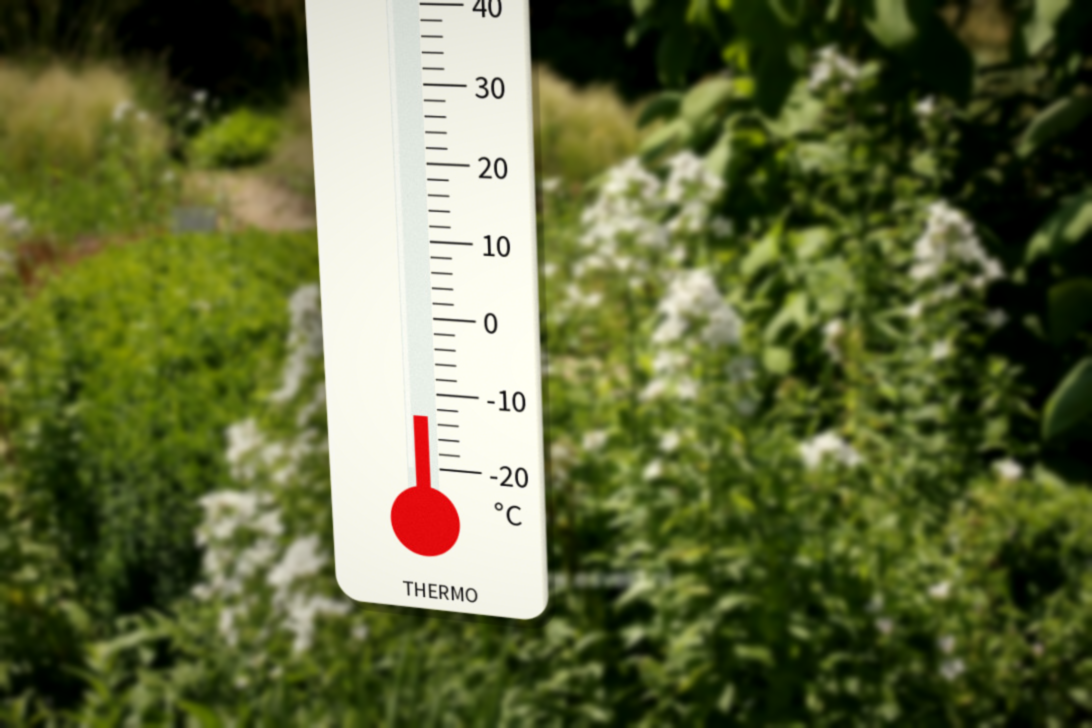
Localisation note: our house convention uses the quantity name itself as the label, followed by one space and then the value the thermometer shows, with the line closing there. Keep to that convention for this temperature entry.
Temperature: -13 °C
